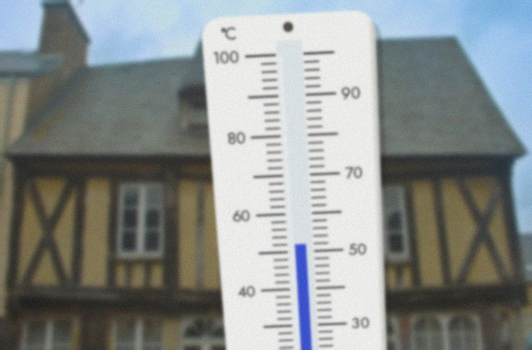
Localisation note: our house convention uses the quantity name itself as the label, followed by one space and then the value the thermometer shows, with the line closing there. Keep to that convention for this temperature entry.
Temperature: 52 °C
